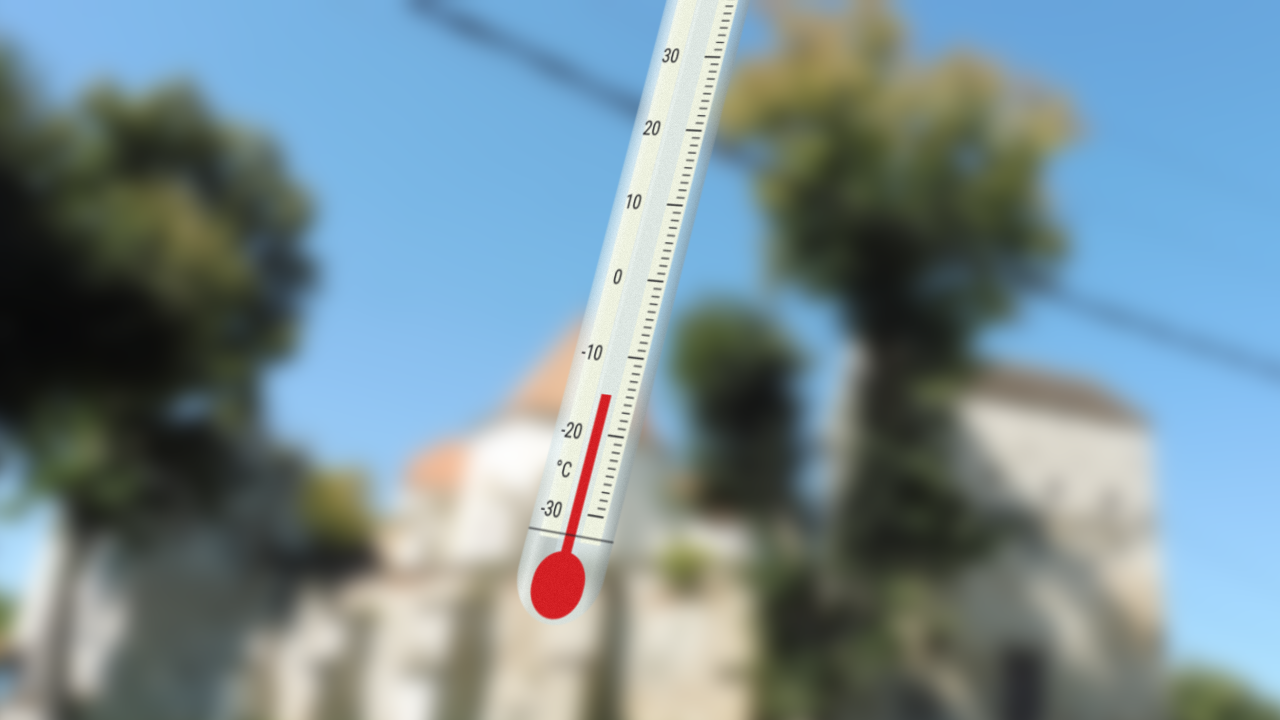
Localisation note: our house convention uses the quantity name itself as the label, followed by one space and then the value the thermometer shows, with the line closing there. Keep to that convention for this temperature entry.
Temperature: -15 °C
